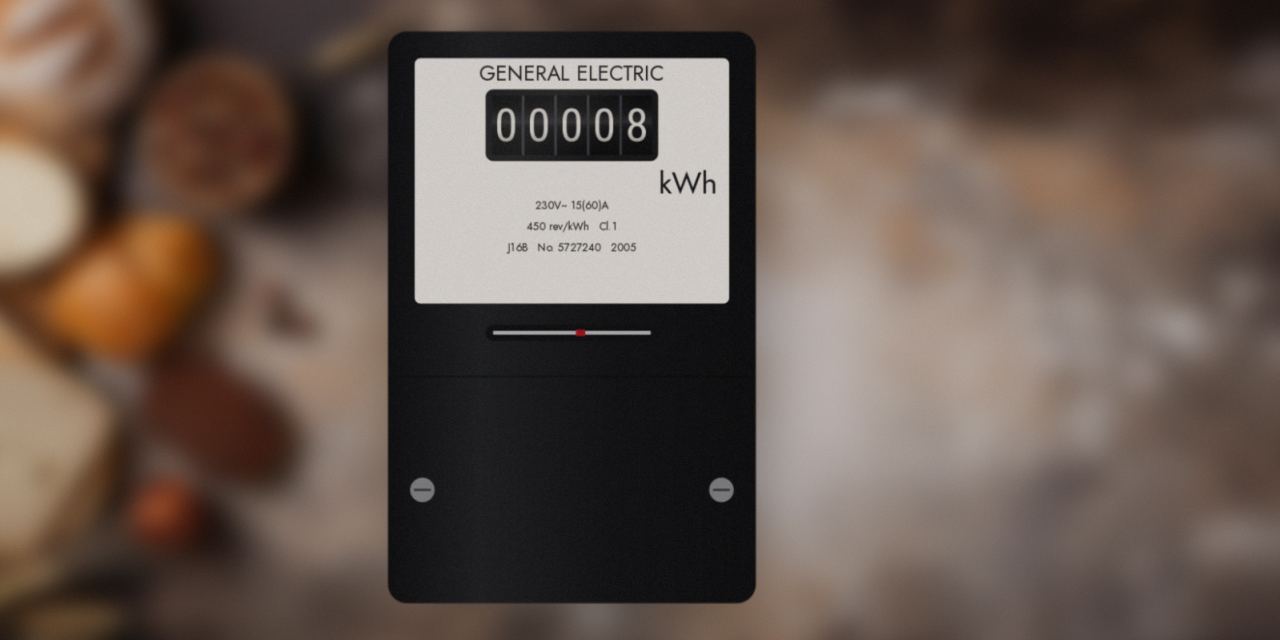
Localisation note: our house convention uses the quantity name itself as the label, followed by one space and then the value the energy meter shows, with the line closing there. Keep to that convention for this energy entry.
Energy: 8 kWh
